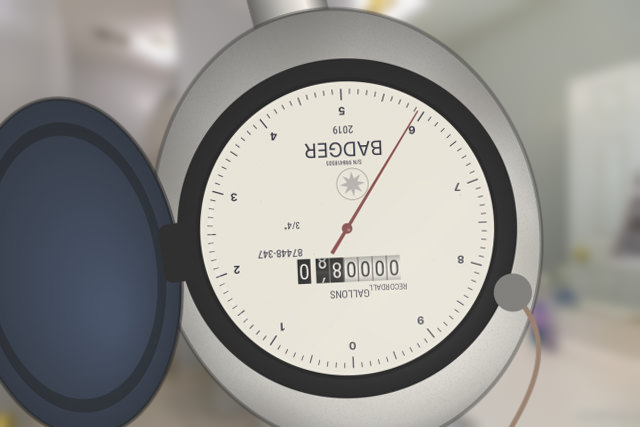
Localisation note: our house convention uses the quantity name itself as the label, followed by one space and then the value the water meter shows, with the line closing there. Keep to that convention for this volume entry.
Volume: 875.9 gal
